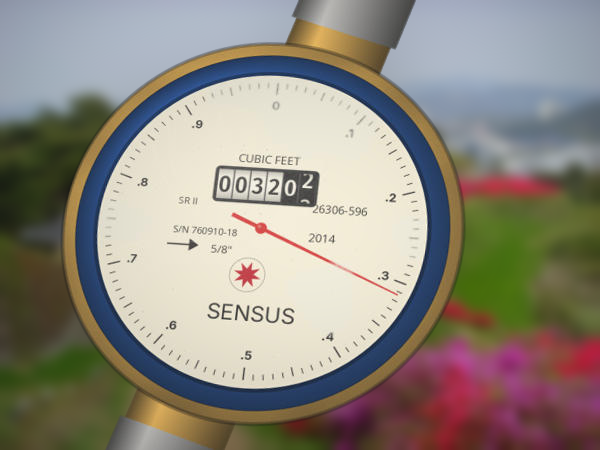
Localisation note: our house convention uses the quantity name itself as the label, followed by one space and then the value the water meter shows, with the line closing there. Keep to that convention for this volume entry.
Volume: 3202.31 ft³
